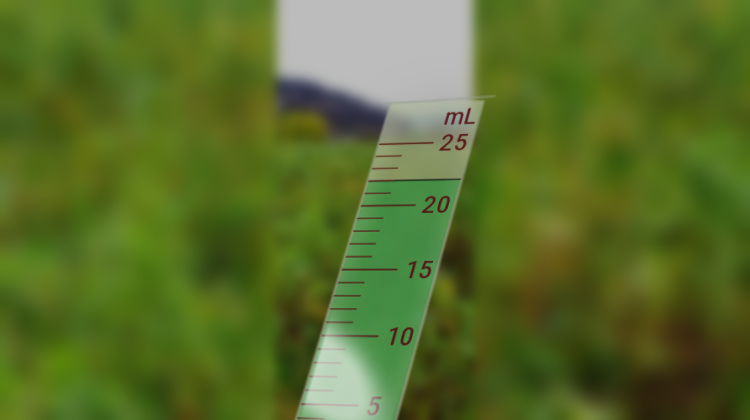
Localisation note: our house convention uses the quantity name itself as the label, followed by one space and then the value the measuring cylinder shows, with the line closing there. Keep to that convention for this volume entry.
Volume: 22 mL
